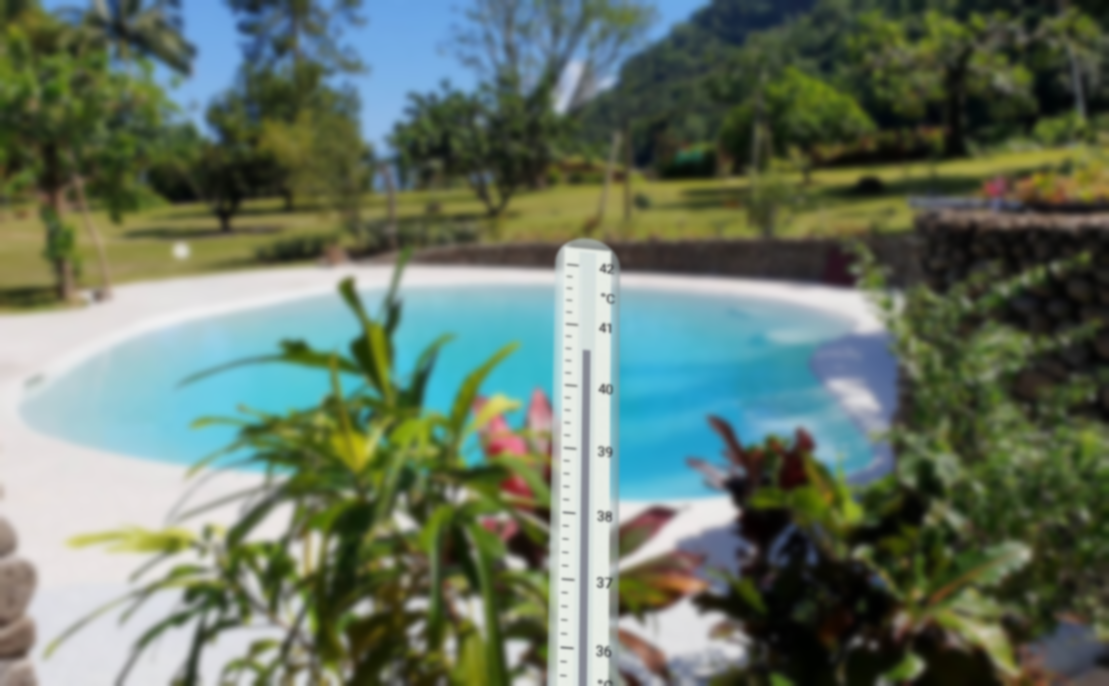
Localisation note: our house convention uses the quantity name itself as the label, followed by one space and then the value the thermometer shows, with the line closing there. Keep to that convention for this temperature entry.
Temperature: 40.6 °C
